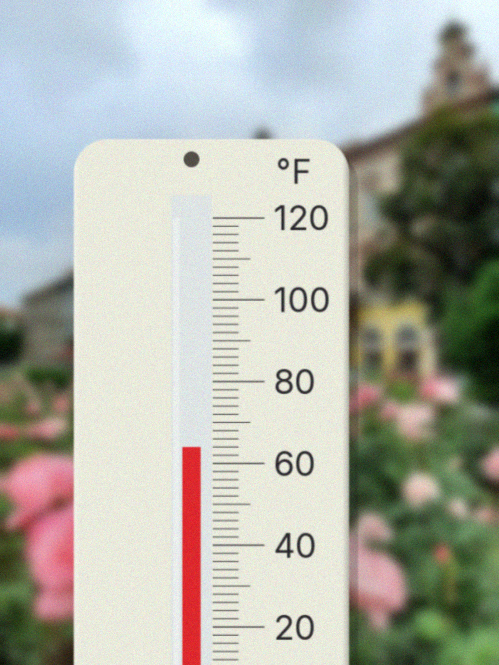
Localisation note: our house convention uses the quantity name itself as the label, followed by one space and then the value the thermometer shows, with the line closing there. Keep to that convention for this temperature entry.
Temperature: 64 °F
